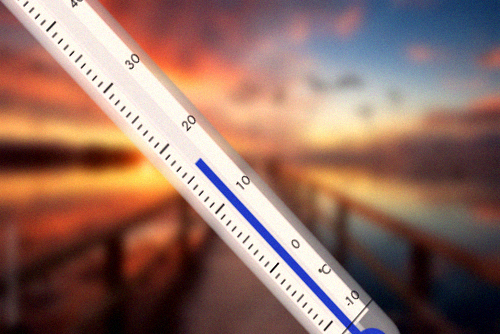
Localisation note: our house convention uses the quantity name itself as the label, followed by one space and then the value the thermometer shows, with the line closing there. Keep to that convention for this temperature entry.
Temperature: 16 °C
